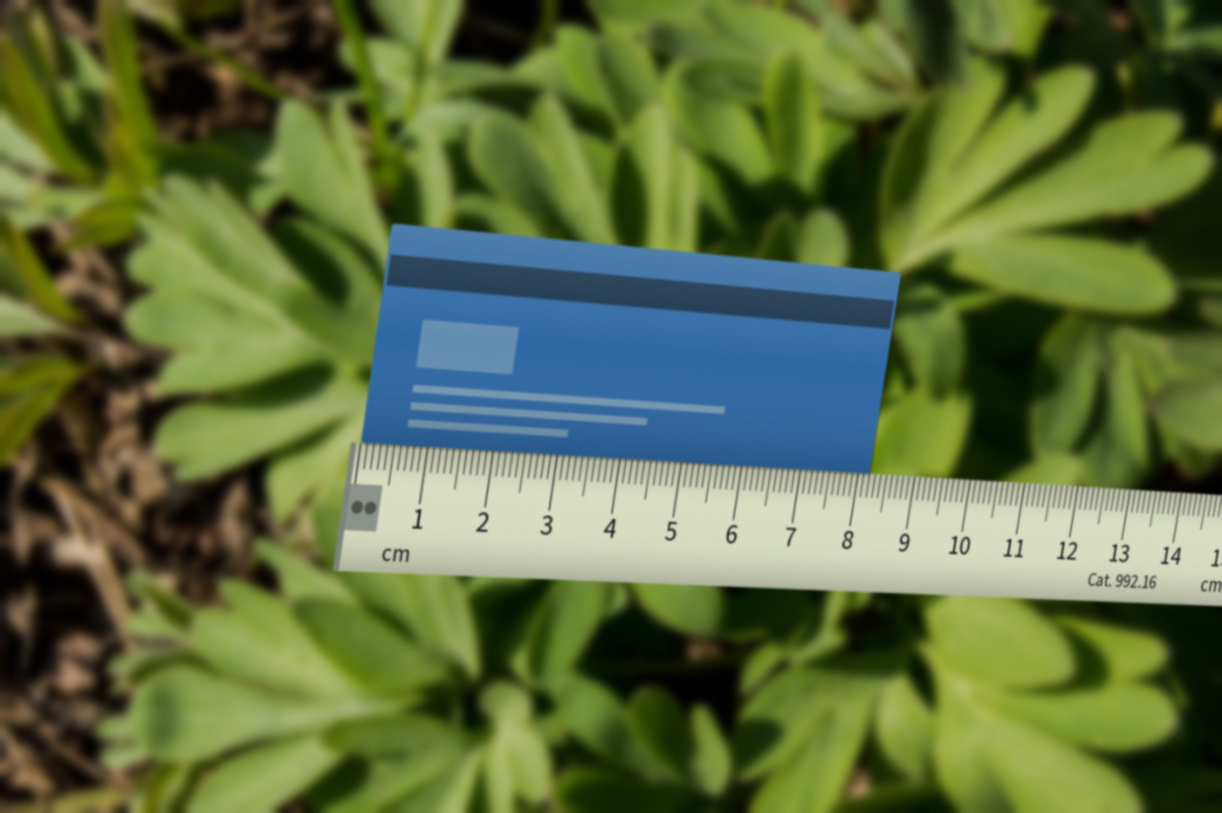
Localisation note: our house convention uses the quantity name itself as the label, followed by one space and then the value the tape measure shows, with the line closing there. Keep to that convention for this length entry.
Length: 8.2 cm
